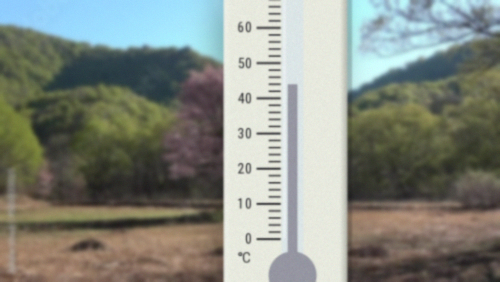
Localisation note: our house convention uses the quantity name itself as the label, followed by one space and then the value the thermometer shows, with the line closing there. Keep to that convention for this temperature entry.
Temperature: 44 °C
